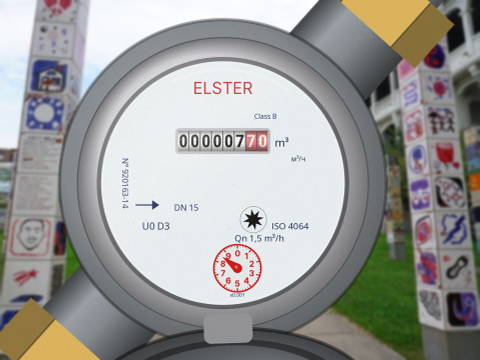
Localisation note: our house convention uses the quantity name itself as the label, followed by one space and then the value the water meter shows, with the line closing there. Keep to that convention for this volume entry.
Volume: 7.708 m³
